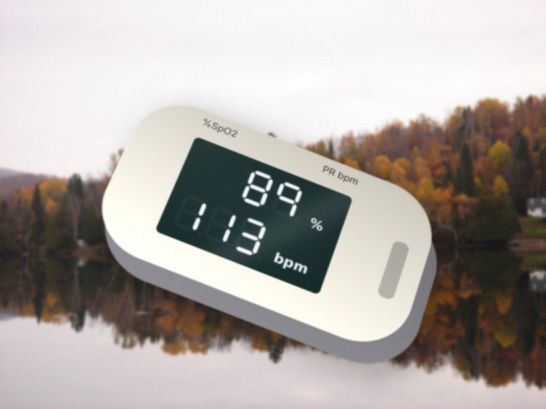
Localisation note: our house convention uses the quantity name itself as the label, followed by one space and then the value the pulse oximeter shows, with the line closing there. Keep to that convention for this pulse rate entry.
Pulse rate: 113 bpm
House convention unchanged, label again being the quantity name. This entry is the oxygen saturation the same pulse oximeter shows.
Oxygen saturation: 89 %
